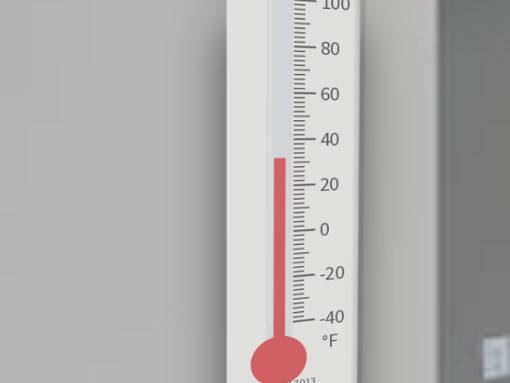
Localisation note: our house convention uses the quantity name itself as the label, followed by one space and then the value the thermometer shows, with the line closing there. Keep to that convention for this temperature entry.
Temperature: 32 °F
